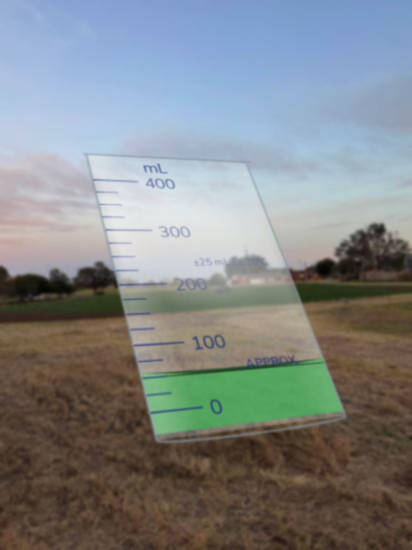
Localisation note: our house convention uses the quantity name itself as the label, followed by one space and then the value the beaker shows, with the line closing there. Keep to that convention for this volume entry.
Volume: 50 mL
